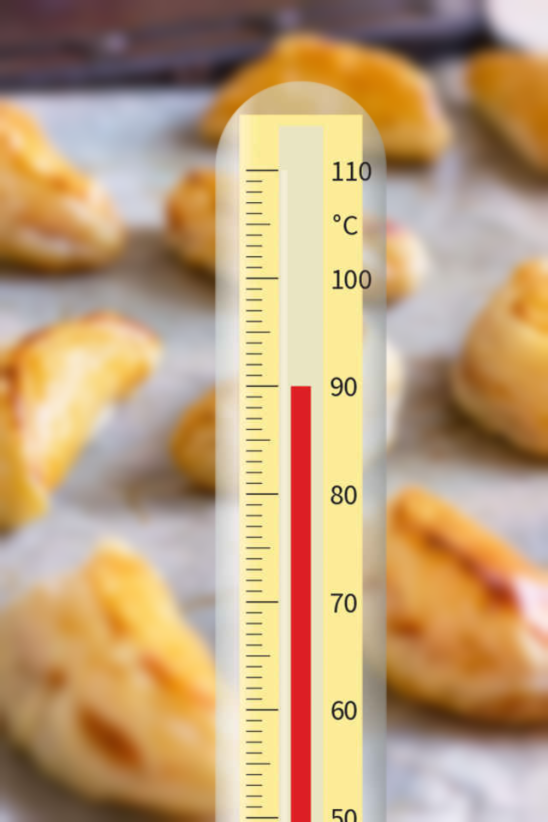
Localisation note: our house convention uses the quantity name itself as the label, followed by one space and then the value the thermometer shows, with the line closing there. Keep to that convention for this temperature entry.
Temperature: 90 °C
